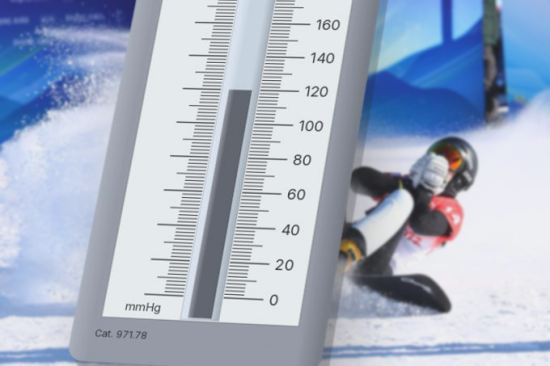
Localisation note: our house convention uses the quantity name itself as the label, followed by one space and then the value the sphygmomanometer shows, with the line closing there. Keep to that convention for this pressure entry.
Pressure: 120 mmHg
